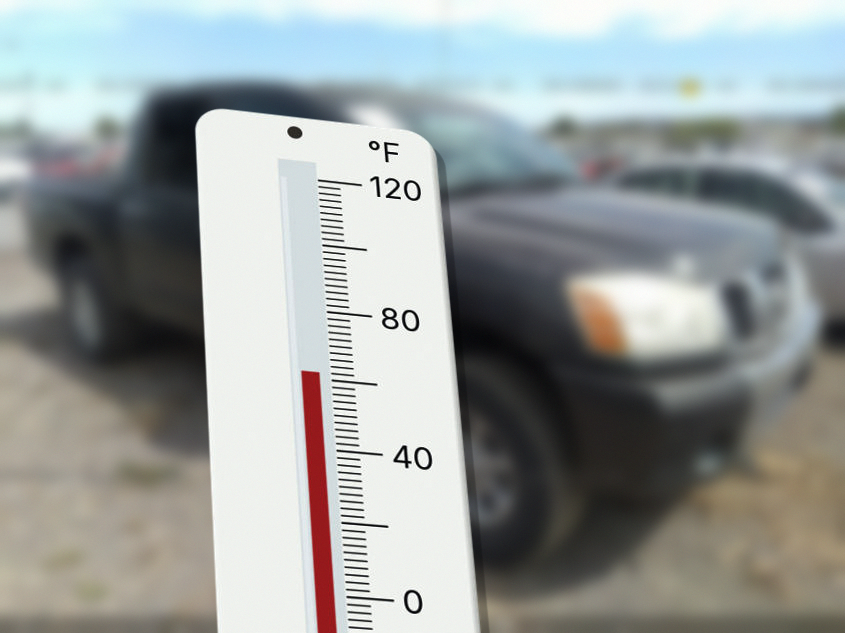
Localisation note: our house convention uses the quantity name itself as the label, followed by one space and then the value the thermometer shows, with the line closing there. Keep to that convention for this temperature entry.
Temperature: 62 °F
